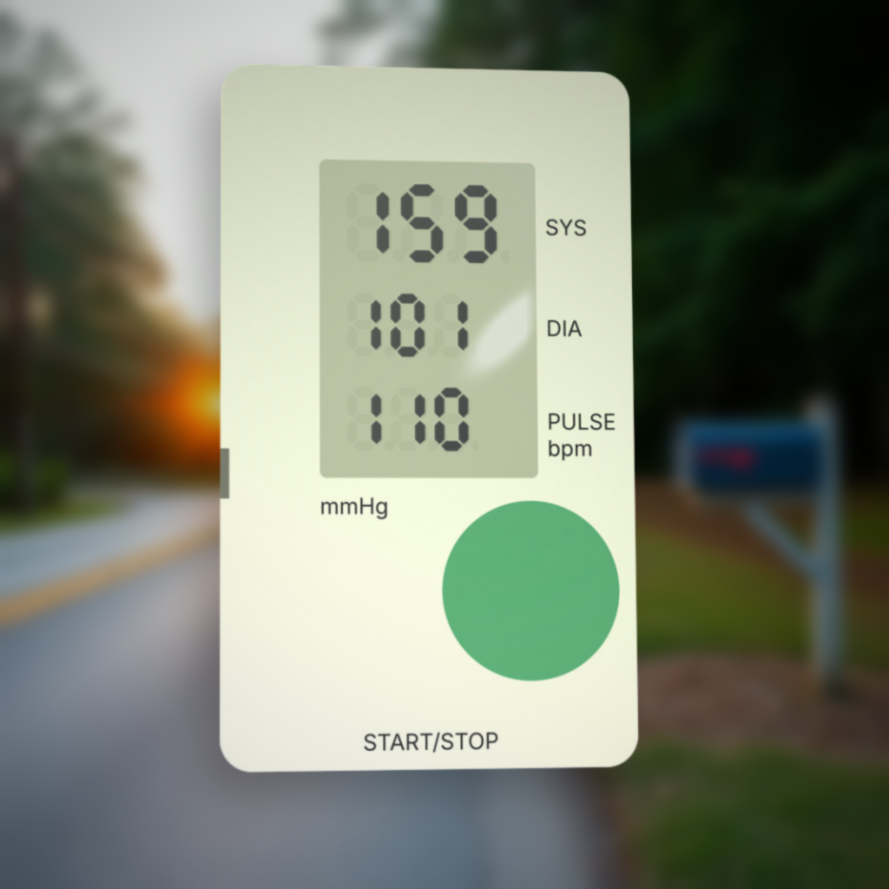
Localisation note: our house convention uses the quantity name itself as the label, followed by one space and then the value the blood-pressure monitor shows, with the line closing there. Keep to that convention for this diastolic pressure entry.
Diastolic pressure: 101 mmHg
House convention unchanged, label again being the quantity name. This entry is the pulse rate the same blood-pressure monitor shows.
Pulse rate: 110 bpm
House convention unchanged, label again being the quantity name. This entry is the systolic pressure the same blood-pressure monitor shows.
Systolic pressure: 159 mmHg
